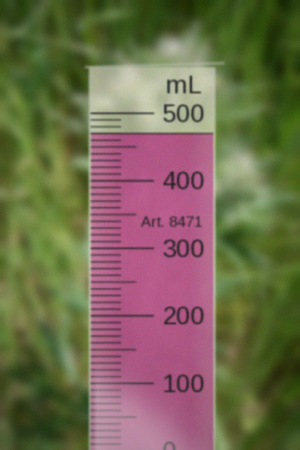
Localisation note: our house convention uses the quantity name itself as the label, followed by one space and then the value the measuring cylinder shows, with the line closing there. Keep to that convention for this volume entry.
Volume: 470 mL
